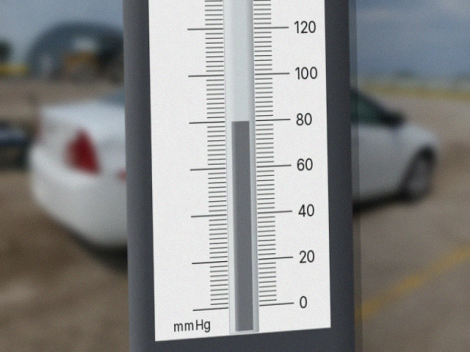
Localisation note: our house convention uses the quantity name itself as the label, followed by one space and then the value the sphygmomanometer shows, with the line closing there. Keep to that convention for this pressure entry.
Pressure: 80 mmHg
